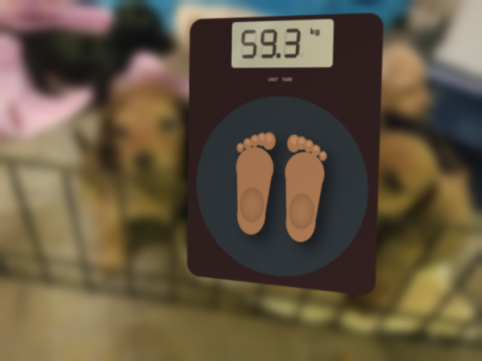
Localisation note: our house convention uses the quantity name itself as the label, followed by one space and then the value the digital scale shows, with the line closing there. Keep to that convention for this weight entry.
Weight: 59.3 kg
